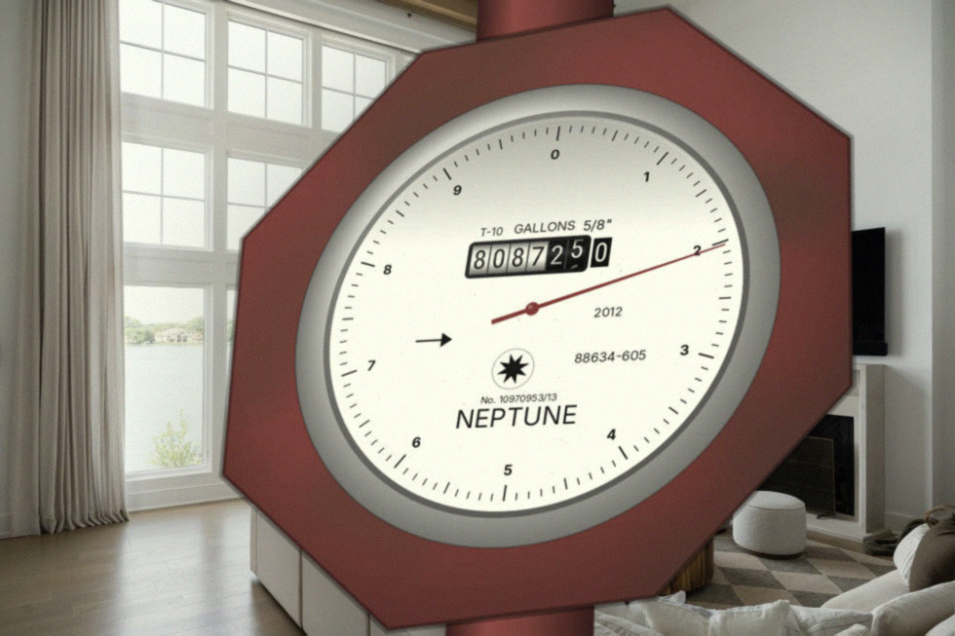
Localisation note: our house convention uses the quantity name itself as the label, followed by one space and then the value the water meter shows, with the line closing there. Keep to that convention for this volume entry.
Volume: 8087252.0 gal
